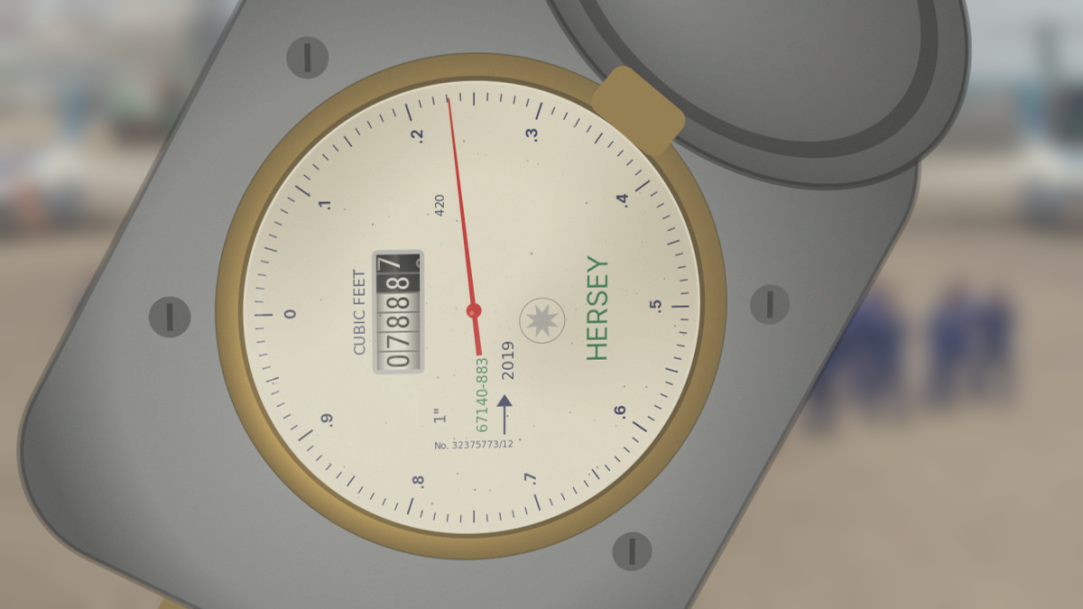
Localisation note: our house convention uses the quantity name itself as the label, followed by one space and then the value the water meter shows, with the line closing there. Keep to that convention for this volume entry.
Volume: 78887.23 ft³
